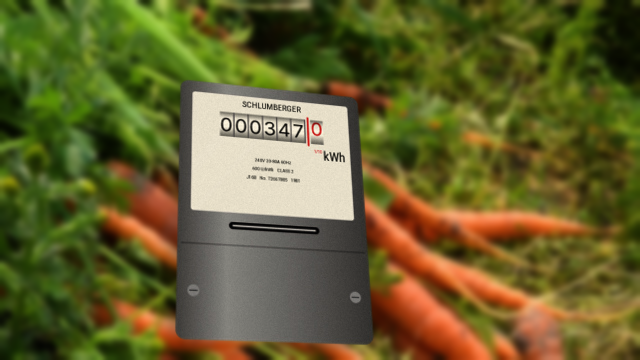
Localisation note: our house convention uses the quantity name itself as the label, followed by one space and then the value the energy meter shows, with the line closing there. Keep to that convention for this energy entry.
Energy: 347.0 kWh
